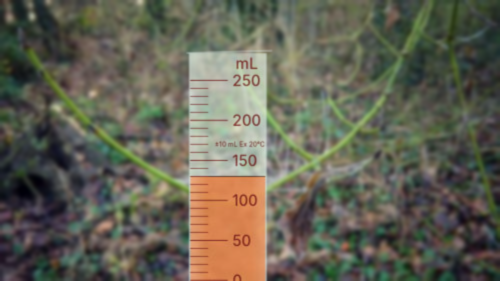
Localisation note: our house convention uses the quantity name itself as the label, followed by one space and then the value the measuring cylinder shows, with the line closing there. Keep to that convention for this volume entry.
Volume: 130 mL
